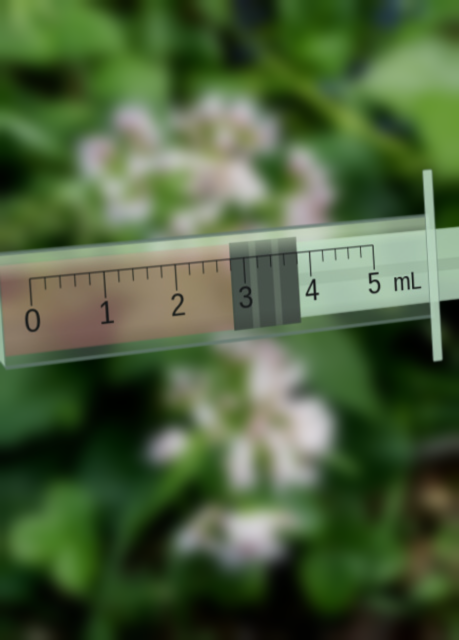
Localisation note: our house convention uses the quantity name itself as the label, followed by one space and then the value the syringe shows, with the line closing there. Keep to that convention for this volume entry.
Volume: 2.8 mL
